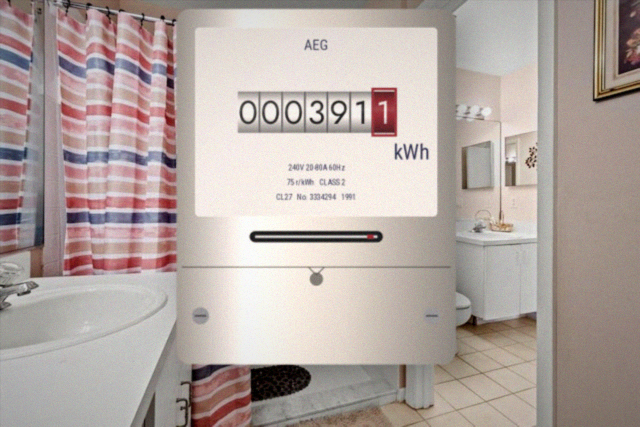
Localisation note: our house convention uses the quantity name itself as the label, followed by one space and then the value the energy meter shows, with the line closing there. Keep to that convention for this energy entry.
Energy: 391.1 kWh
